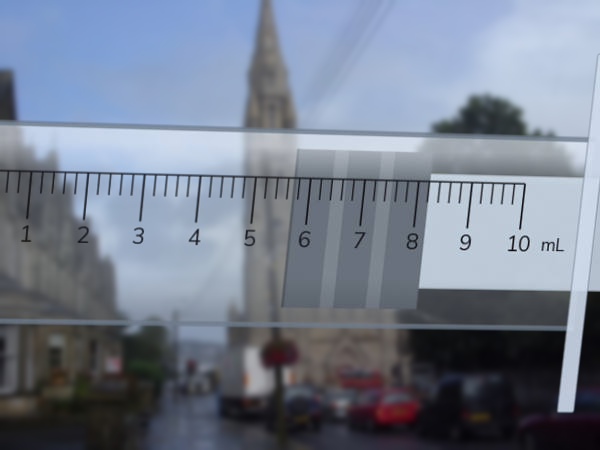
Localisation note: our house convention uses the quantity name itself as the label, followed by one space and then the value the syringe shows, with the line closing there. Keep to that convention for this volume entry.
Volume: 5.7 mL
